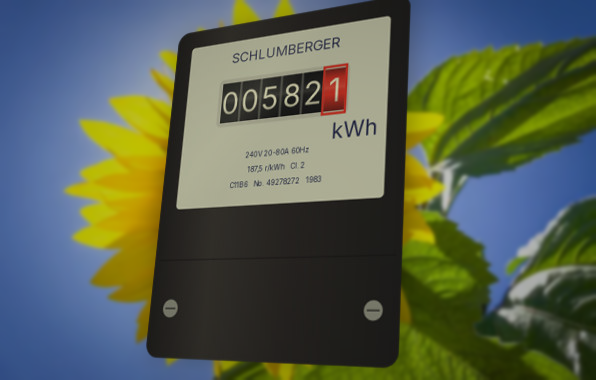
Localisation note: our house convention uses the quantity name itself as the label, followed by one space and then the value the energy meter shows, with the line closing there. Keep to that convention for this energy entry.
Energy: 582.1 kWh
